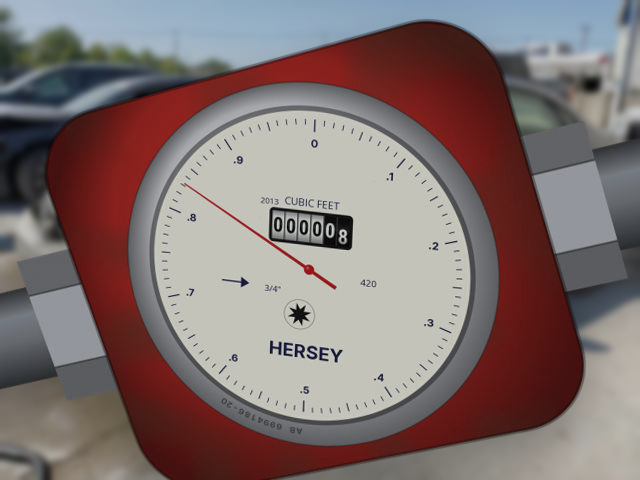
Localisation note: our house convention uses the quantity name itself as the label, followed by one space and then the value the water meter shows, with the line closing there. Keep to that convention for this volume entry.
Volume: 7.83 ft³
